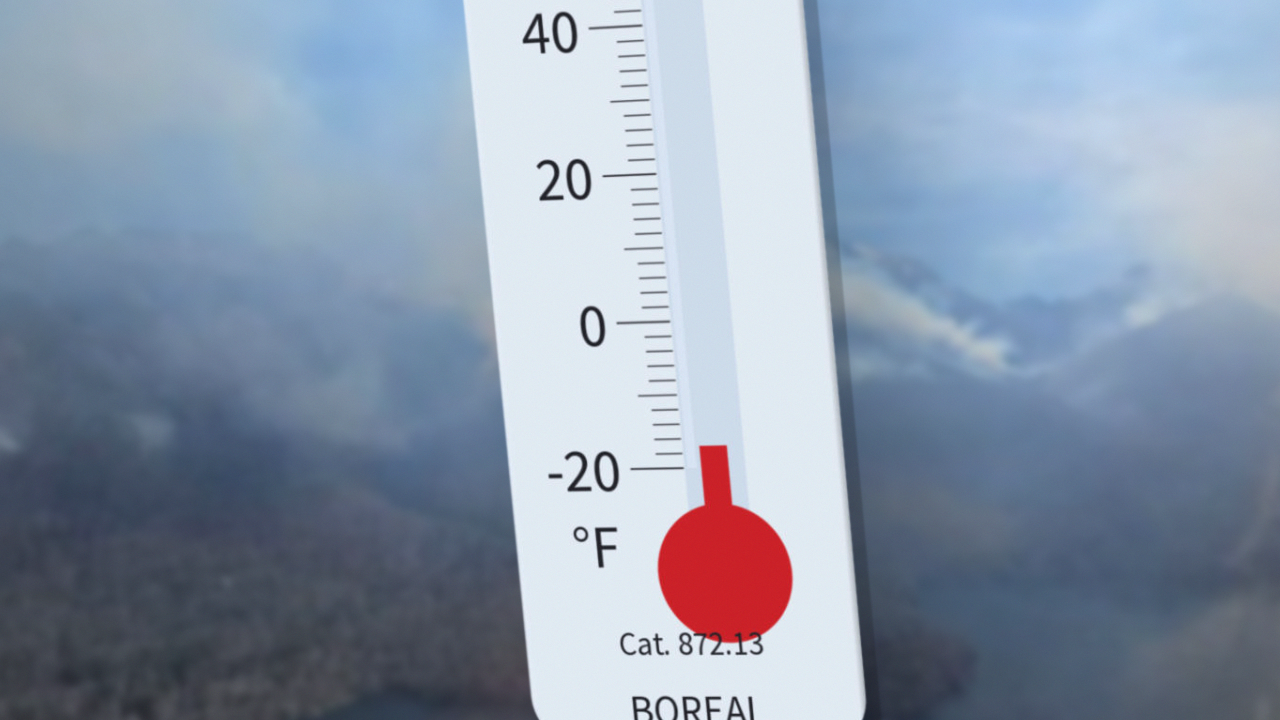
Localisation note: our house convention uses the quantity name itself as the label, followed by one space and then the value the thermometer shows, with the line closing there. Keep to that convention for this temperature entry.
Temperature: -17 °F
